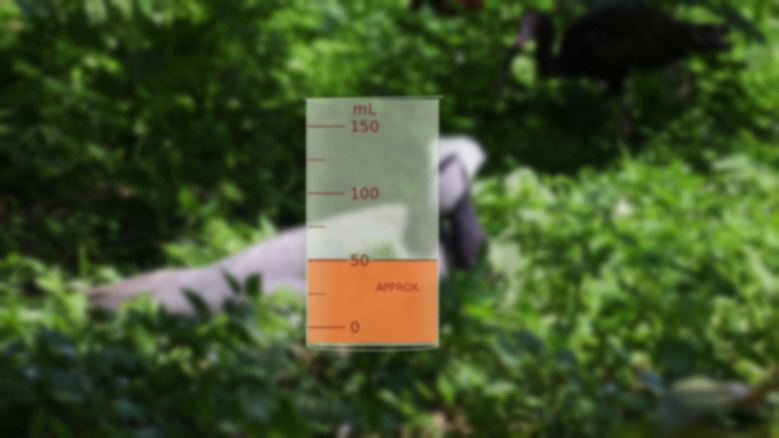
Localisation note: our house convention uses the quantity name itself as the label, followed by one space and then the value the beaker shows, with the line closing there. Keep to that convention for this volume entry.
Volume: 50 mL
